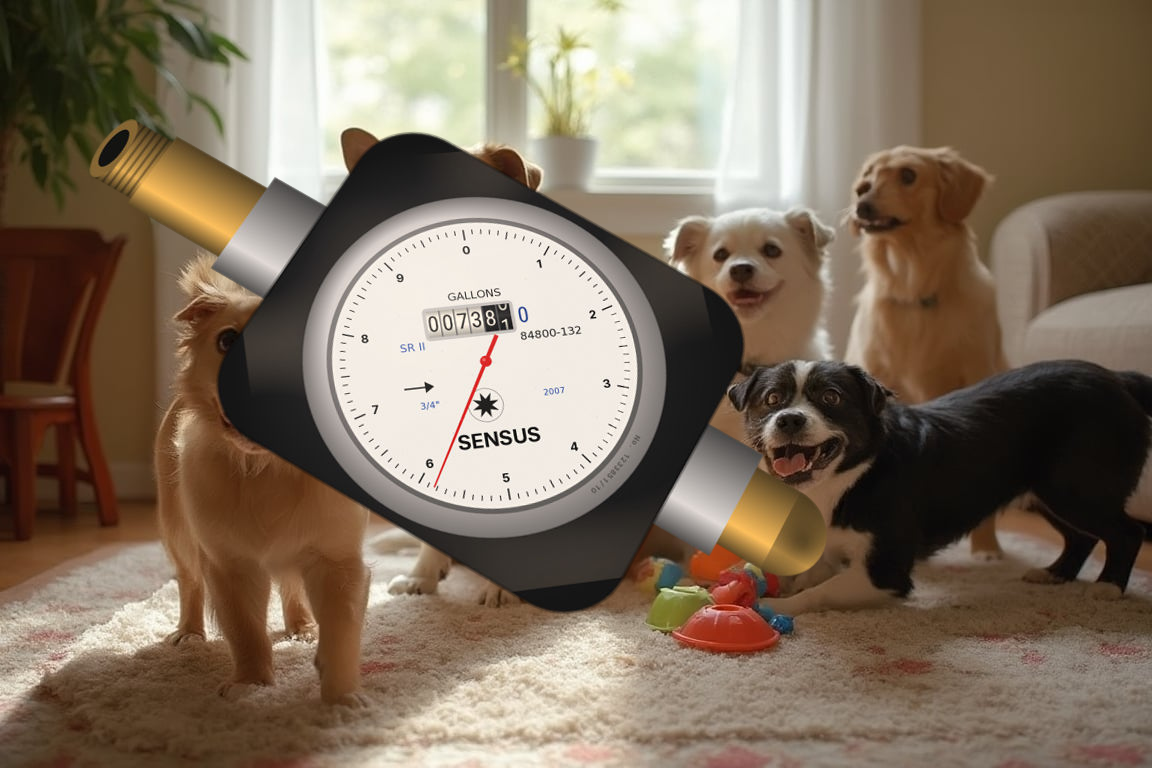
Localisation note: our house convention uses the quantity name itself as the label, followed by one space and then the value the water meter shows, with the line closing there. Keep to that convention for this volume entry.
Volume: 73805.8 gal
